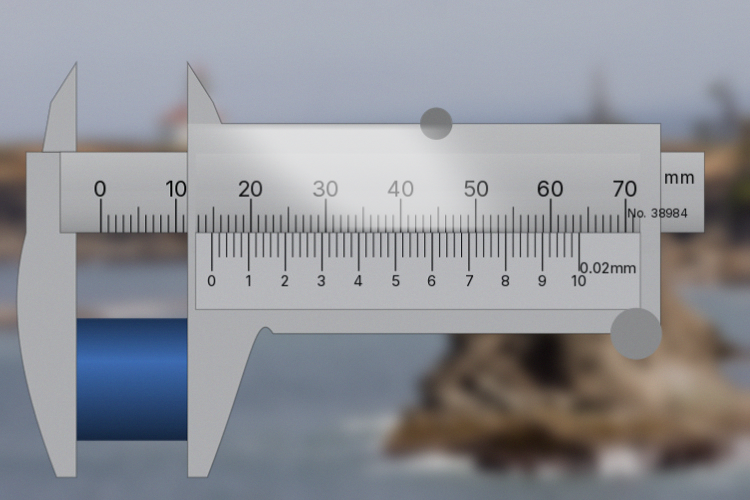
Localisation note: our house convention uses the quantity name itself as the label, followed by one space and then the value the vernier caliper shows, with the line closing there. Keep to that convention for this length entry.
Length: 14.8 mm
